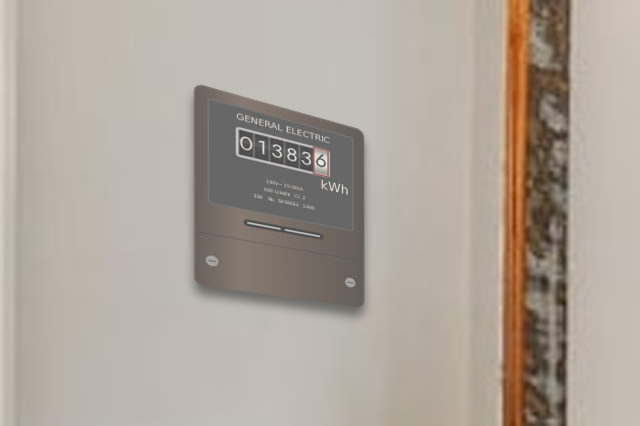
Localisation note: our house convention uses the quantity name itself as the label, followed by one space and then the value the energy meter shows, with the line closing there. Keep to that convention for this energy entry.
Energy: 1383.6 kWh
